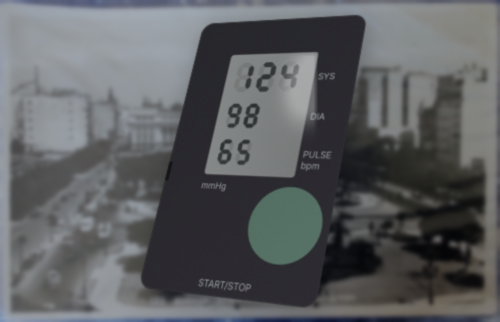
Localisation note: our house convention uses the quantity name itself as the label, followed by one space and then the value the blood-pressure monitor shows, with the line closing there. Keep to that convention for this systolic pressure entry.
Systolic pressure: 124 mmHg
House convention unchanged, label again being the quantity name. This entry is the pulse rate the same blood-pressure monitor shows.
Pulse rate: 65 bpm
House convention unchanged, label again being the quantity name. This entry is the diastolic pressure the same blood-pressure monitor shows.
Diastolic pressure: 98 mmHg
